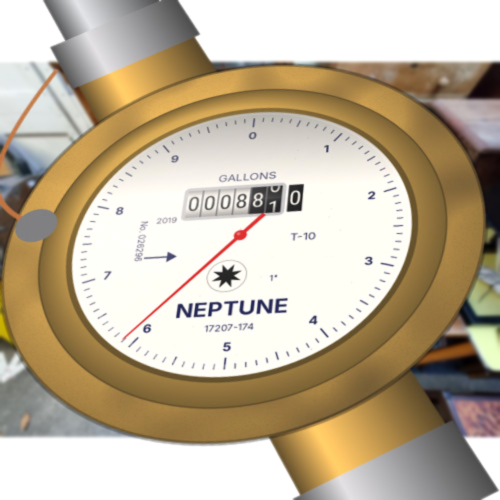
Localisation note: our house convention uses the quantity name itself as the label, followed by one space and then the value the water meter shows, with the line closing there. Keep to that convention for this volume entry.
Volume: 8806.1 gal
